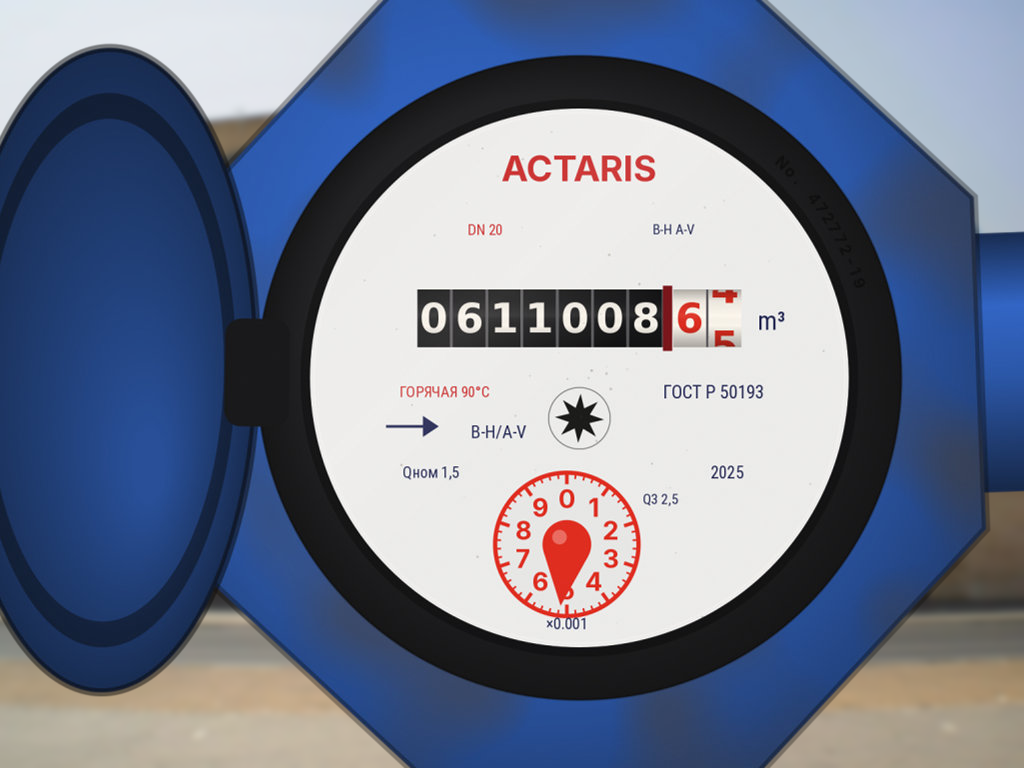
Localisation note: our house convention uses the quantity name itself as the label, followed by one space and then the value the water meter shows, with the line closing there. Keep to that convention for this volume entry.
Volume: 611008.645 m³
